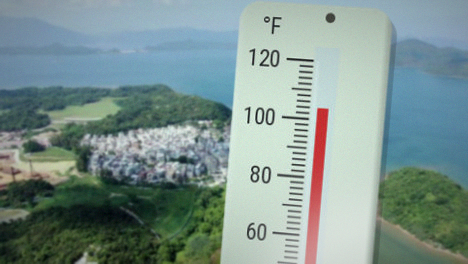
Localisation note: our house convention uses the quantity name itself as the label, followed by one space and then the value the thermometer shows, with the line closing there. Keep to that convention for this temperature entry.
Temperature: 104 °F
